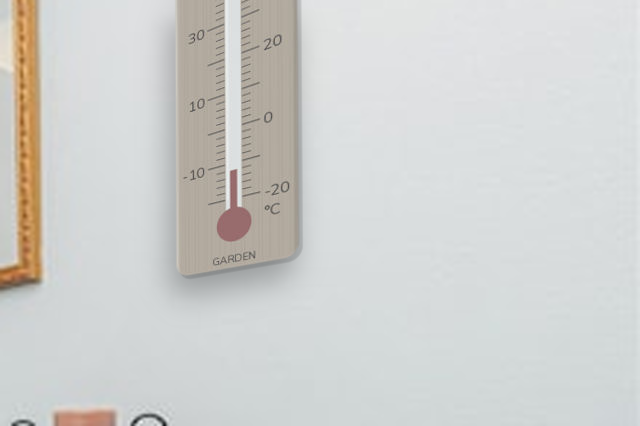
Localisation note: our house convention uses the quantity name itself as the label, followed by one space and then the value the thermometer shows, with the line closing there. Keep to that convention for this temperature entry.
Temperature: -12 °C
